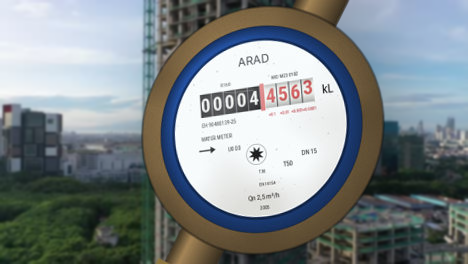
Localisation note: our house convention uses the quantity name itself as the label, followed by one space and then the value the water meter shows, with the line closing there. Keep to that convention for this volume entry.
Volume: 4.4563 kL
